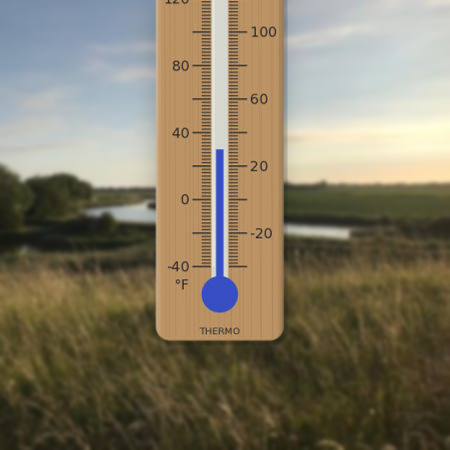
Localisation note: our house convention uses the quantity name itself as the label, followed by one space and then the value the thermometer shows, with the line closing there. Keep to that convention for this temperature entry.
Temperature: 30 °F
